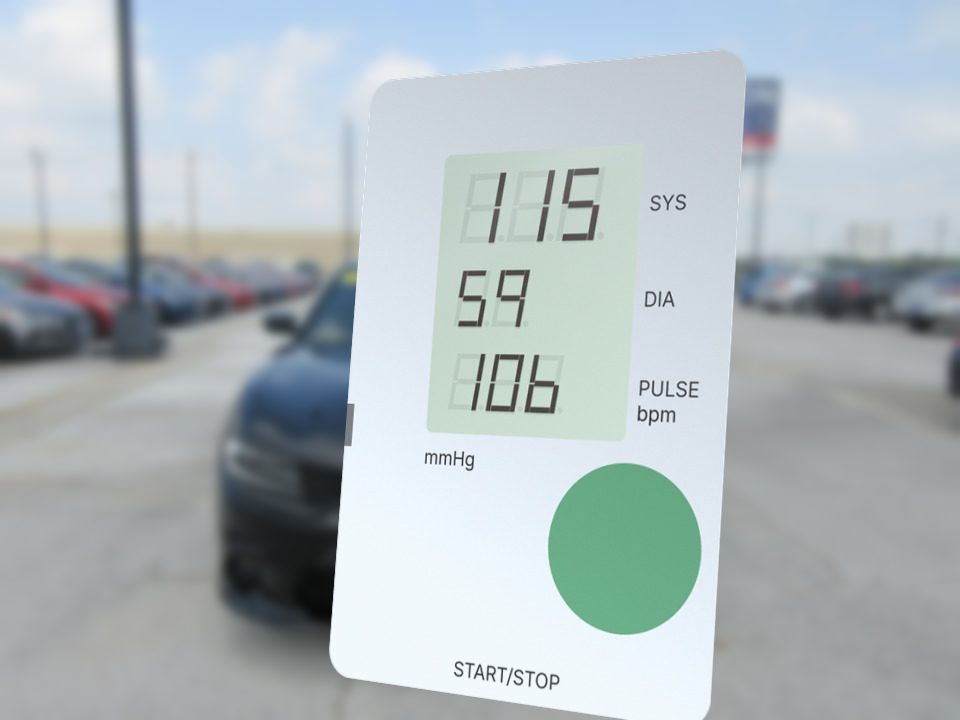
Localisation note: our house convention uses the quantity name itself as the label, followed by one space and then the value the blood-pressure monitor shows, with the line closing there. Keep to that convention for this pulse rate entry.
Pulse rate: 106 bpm
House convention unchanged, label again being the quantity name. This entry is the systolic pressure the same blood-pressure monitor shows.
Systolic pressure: 115 mmHg
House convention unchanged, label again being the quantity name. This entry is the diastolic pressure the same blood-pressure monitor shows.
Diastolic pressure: 59 mmHg
